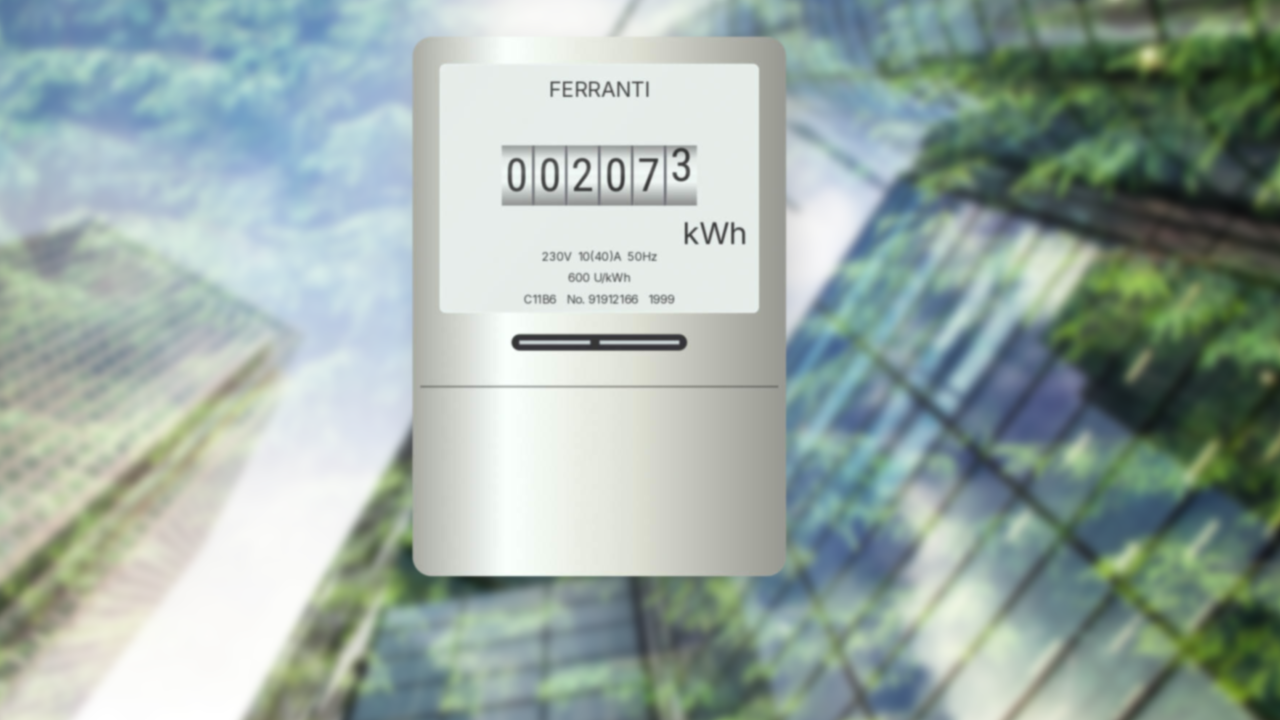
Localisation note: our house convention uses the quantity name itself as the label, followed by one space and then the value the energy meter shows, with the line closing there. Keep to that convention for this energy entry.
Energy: 2073 kWh
